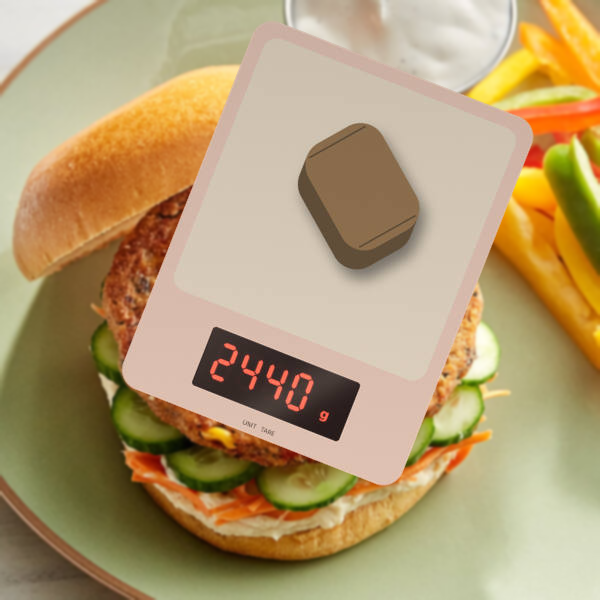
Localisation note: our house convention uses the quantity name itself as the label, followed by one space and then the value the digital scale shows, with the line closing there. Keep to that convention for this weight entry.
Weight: 2440 g
